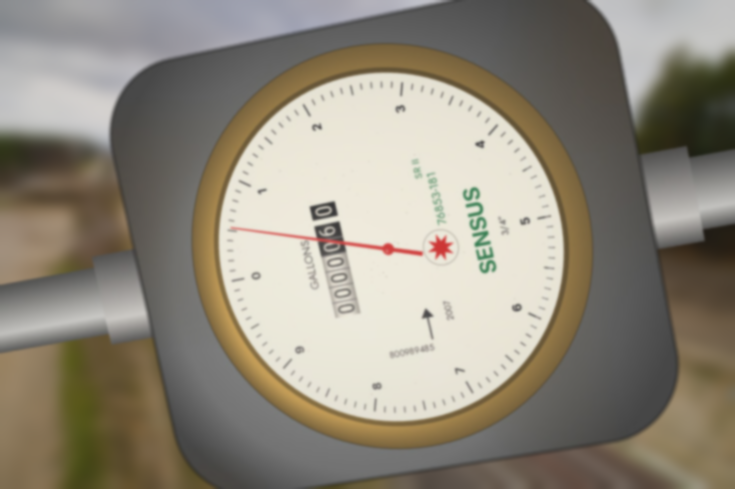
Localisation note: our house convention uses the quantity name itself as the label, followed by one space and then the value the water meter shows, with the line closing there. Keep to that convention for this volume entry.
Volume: 60.5 gal
